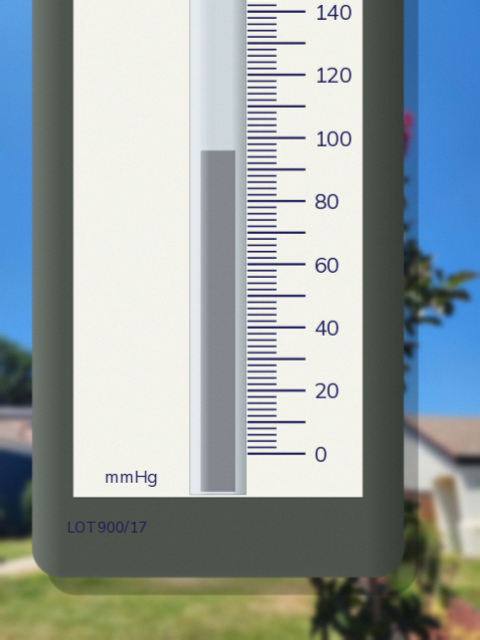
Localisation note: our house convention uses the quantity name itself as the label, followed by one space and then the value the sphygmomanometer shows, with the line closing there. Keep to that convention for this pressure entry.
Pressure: 96 mmHg
